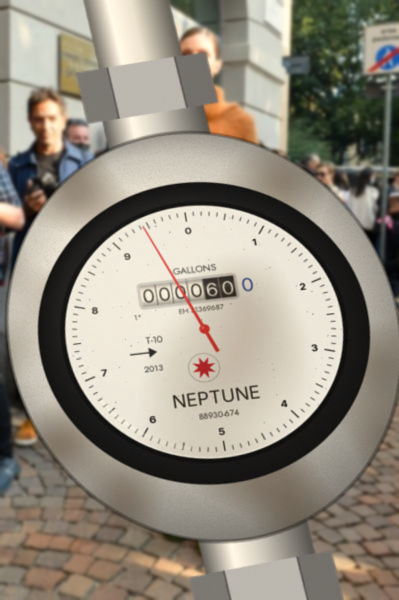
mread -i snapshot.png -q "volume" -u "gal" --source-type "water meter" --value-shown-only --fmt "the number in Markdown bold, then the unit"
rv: **599.4** gal
